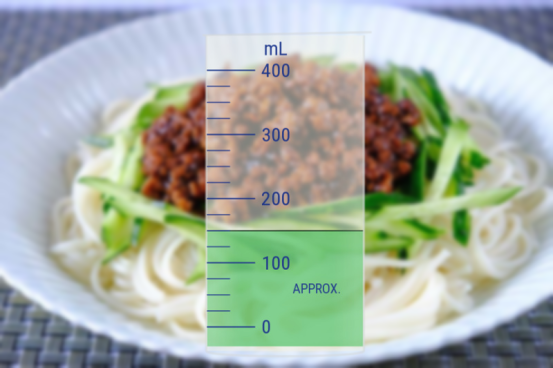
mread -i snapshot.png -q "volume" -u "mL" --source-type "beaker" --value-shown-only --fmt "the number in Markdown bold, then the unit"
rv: **150** mL
